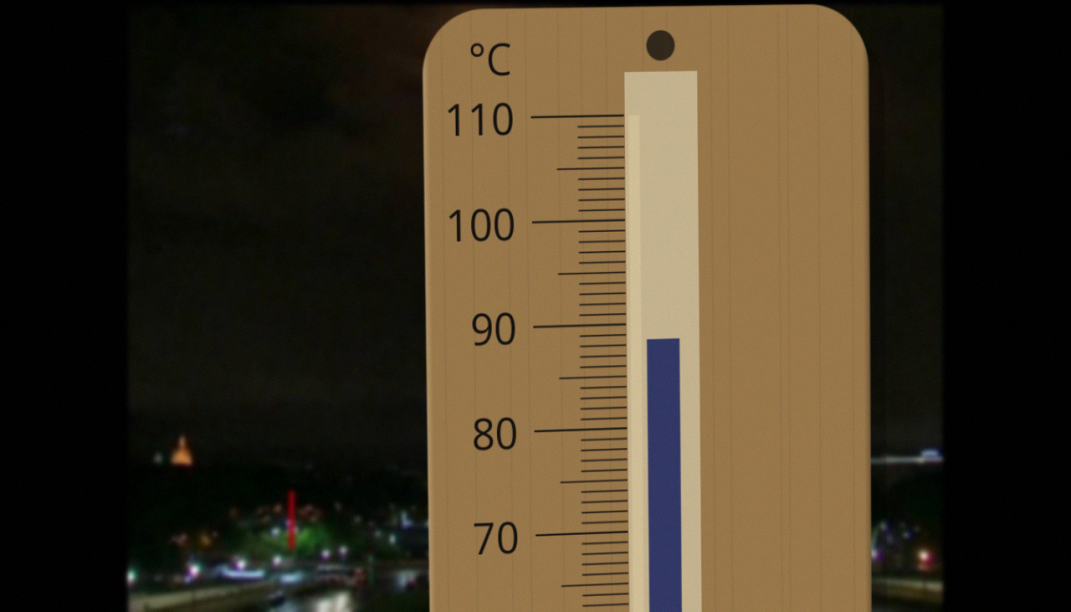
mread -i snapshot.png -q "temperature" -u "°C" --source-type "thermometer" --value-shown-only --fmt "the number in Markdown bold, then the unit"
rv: **88.5** °C
